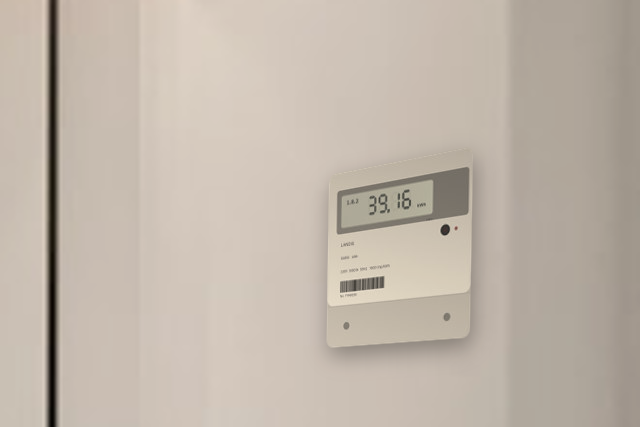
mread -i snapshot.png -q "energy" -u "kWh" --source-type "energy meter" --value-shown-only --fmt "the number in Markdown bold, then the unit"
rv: **39.16** kWh
